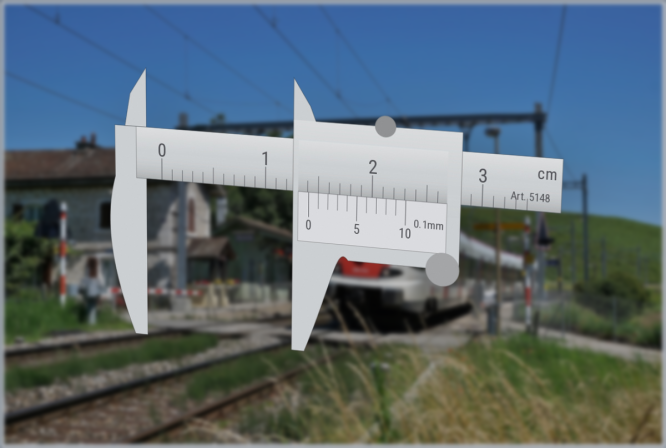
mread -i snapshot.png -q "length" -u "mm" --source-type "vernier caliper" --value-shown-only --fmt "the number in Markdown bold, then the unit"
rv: **14.1** mm
